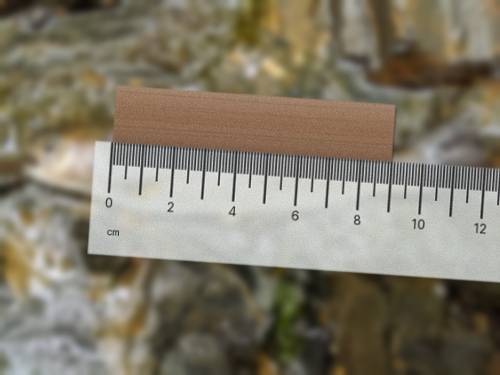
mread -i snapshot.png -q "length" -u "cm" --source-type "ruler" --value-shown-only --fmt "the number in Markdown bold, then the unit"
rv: **9** cm
